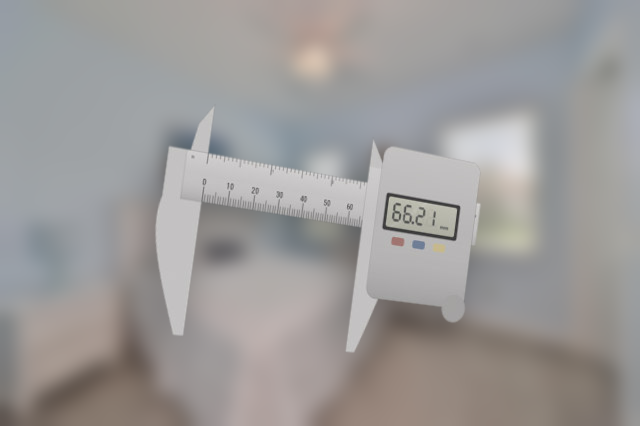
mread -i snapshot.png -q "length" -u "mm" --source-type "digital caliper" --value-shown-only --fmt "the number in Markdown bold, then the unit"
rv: **66.21** mm
